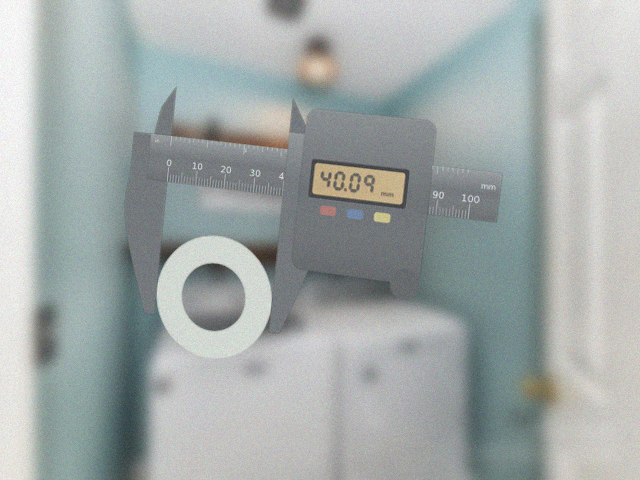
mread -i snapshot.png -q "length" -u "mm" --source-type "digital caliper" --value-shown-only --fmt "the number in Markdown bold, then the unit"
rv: **40.09** mm
